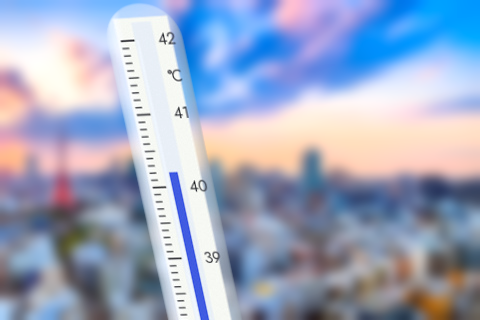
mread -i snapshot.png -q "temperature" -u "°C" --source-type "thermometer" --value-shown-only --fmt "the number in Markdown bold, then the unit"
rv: **40.2** °C
